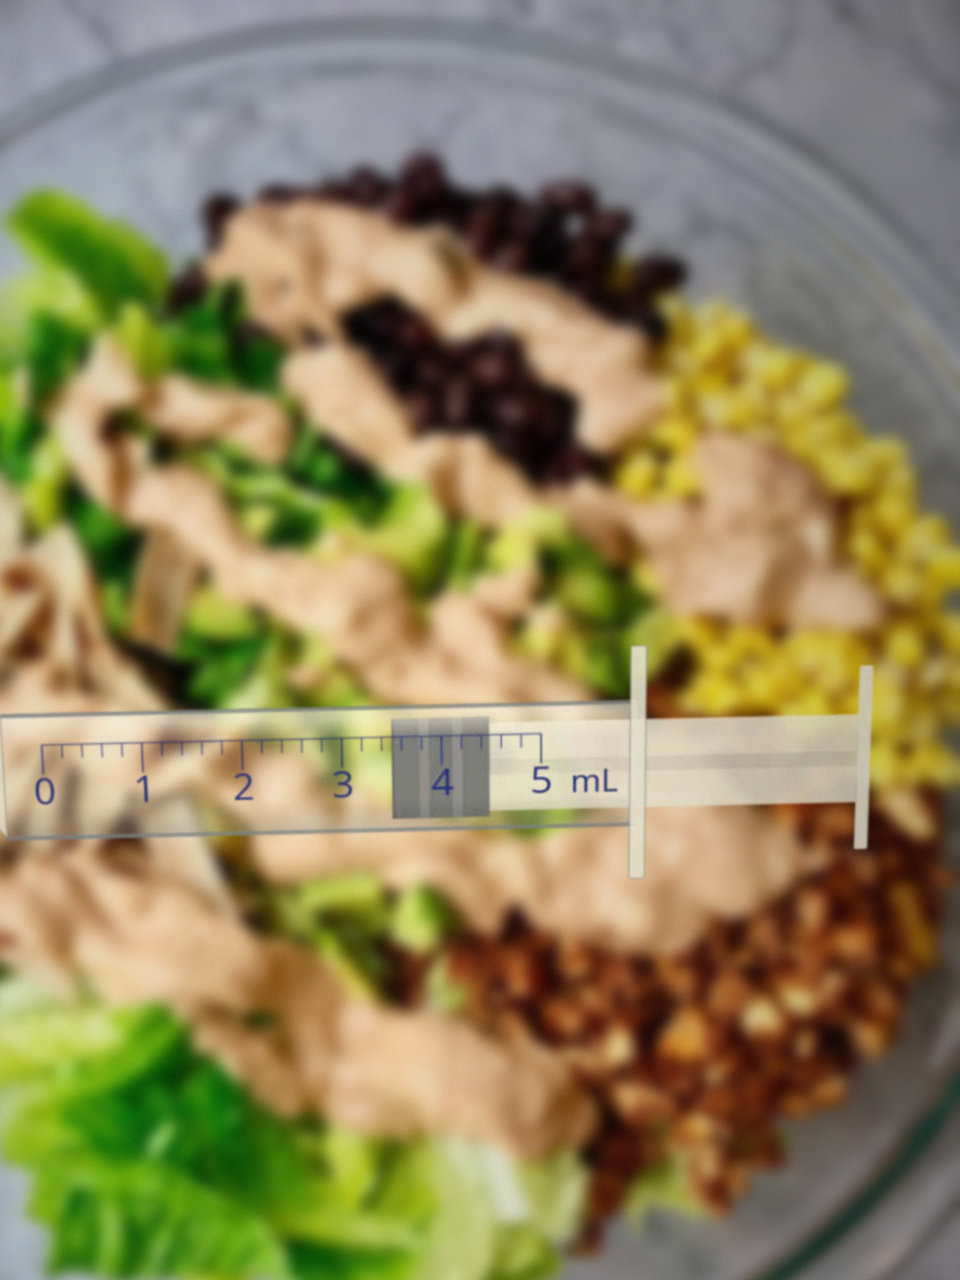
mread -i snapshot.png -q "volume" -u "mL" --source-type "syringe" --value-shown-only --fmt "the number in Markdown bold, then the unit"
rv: **3.5** mL
